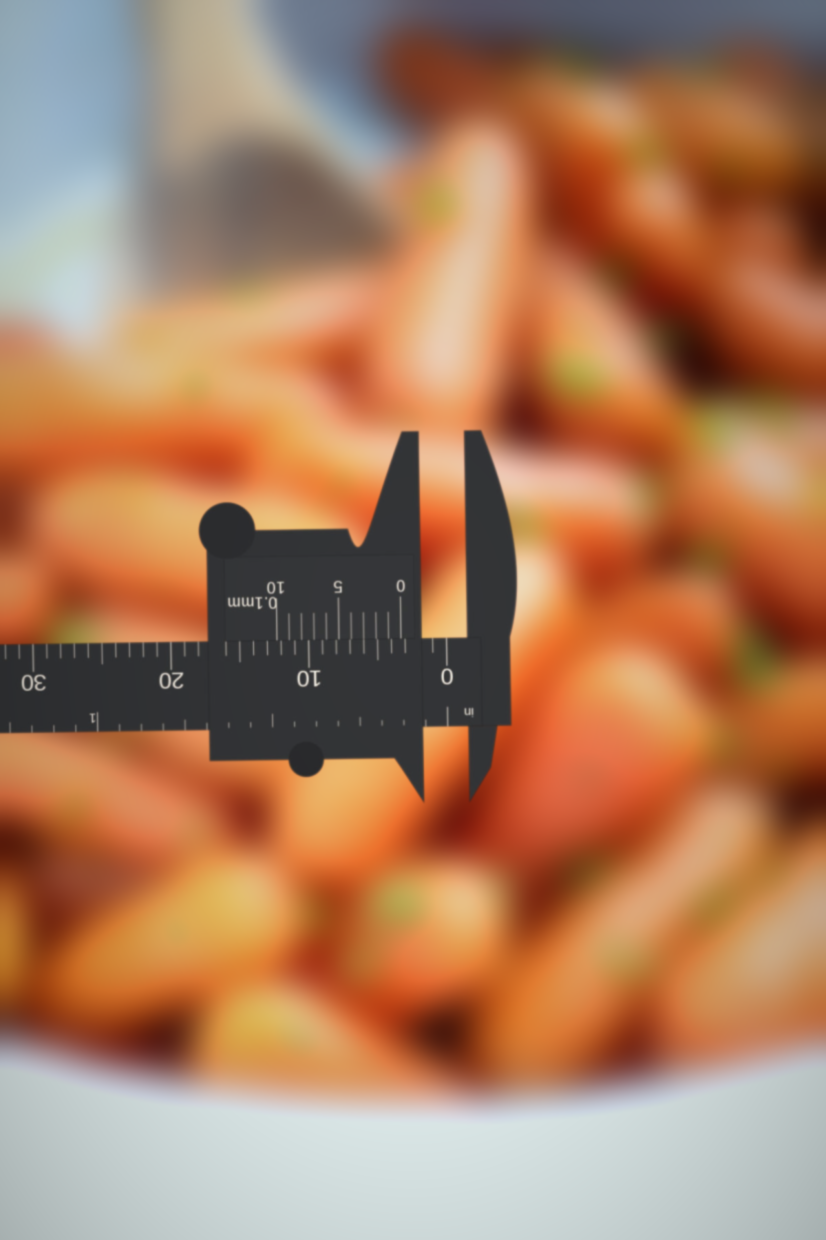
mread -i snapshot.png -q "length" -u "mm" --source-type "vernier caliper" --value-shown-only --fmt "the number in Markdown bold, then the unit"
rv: **3.3** mm
